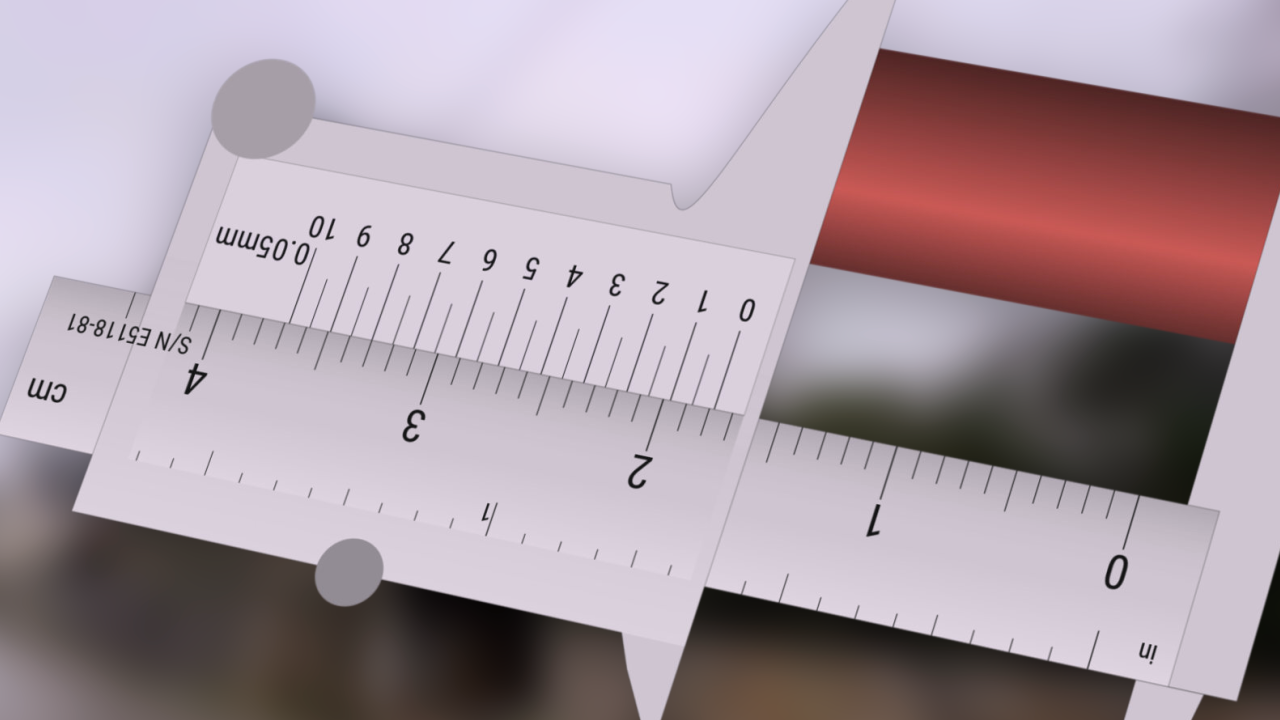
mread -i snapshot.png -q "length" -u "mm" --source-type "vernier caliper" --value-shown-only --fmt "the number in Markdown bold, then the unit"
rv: **17.8** mm
